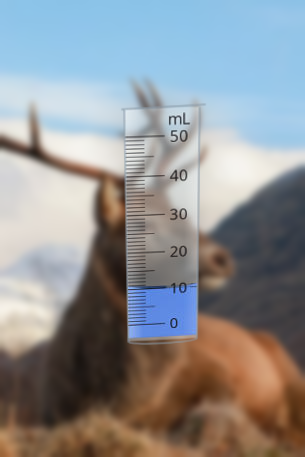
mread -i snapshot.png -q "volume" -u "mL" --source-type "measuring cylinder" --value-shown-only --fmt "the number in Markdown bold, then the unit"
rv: **10** mL
